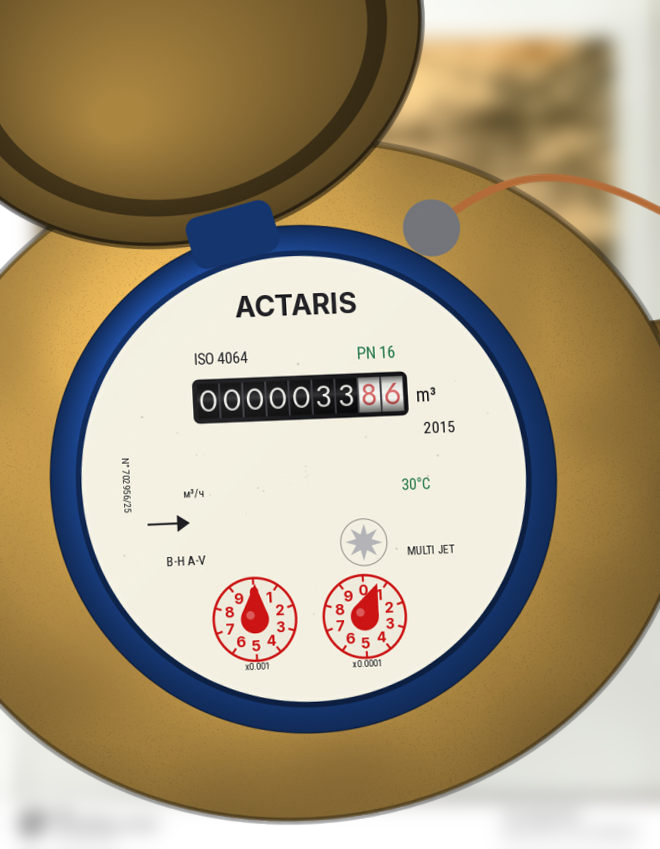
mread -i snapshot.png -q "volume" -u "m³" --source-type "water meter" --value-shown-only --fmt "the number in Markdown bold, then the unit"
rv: **33.8600** m³
